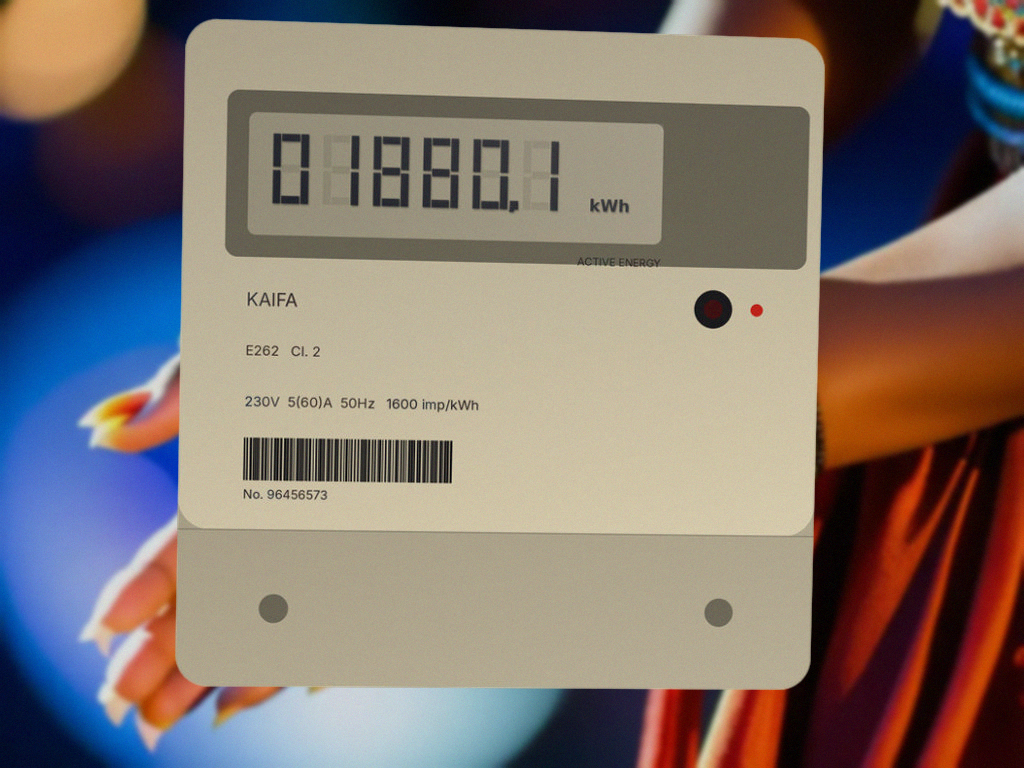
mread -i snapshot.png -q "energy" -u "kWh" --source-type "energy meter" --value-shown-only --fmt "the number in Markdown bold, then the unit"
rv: **1880.1** kWh
